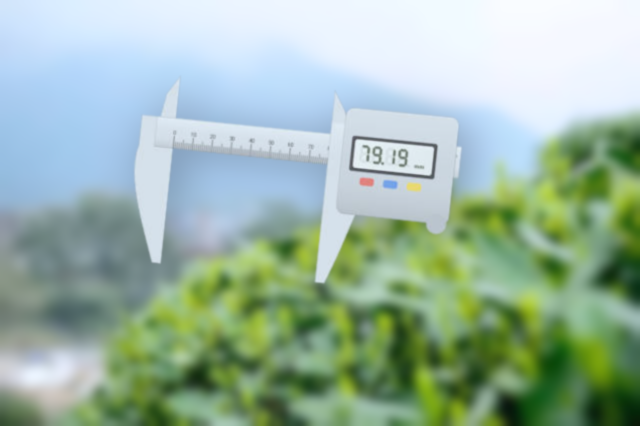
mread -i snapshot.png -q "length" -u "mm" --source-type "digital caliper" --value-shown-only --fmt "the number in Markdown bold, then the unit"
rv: **79.19** mm
